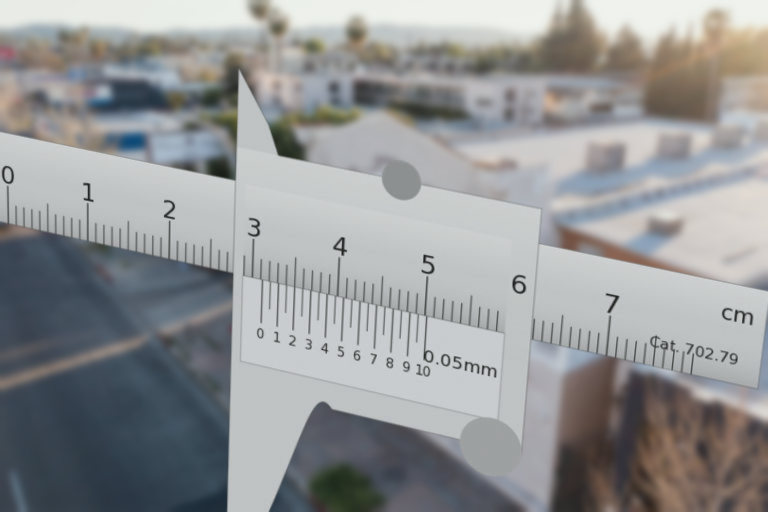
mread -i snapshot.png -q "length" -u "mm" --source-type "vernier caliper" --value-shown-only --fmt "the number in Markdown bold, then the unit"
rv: **31.2** mm
